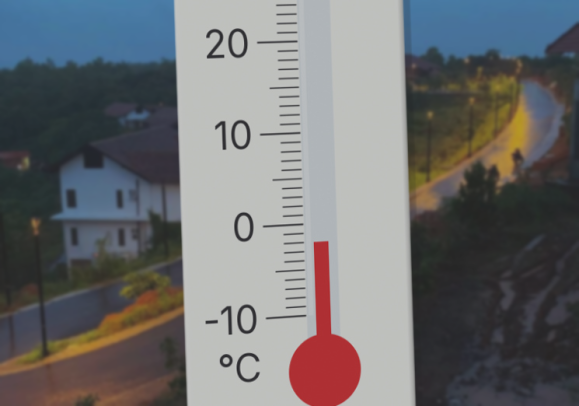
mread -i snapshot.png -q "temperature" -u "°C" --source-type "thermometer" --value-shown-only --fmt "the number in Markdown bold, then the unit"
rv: **-2** °C
